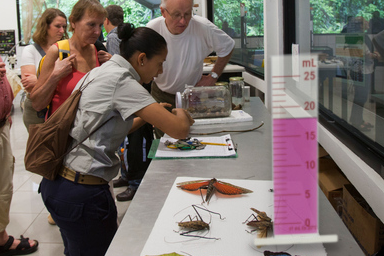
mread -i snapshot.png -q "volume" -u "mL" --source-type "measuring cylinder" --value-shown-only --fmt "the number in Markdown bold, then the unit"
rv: **18** mL
